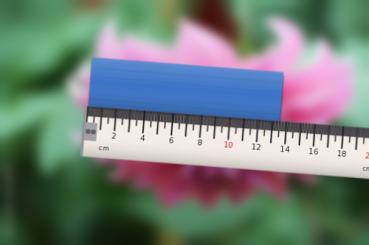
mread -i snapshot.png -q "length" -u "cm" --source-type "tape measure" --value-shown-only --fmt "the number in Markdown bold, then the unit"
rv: **13.5** cm
